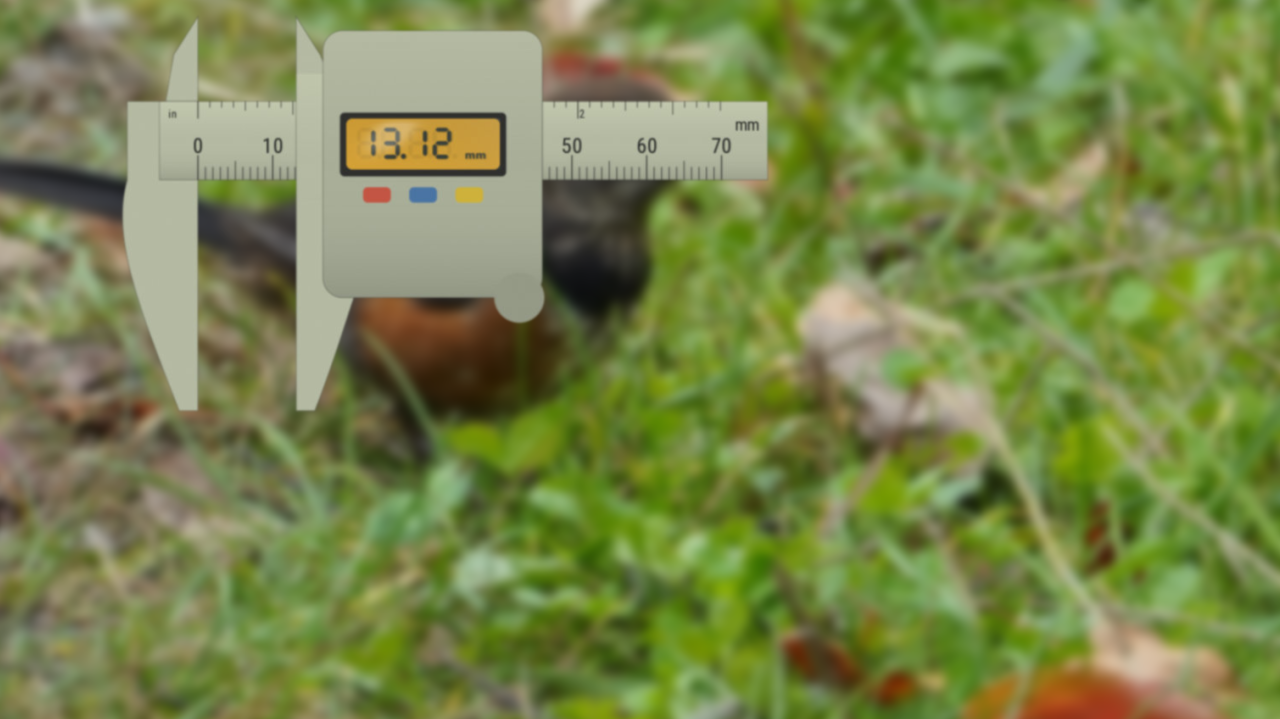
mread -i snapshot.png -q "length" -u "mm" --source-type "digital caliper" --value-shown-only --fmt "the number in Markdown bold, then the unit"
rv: **13.12** mm
